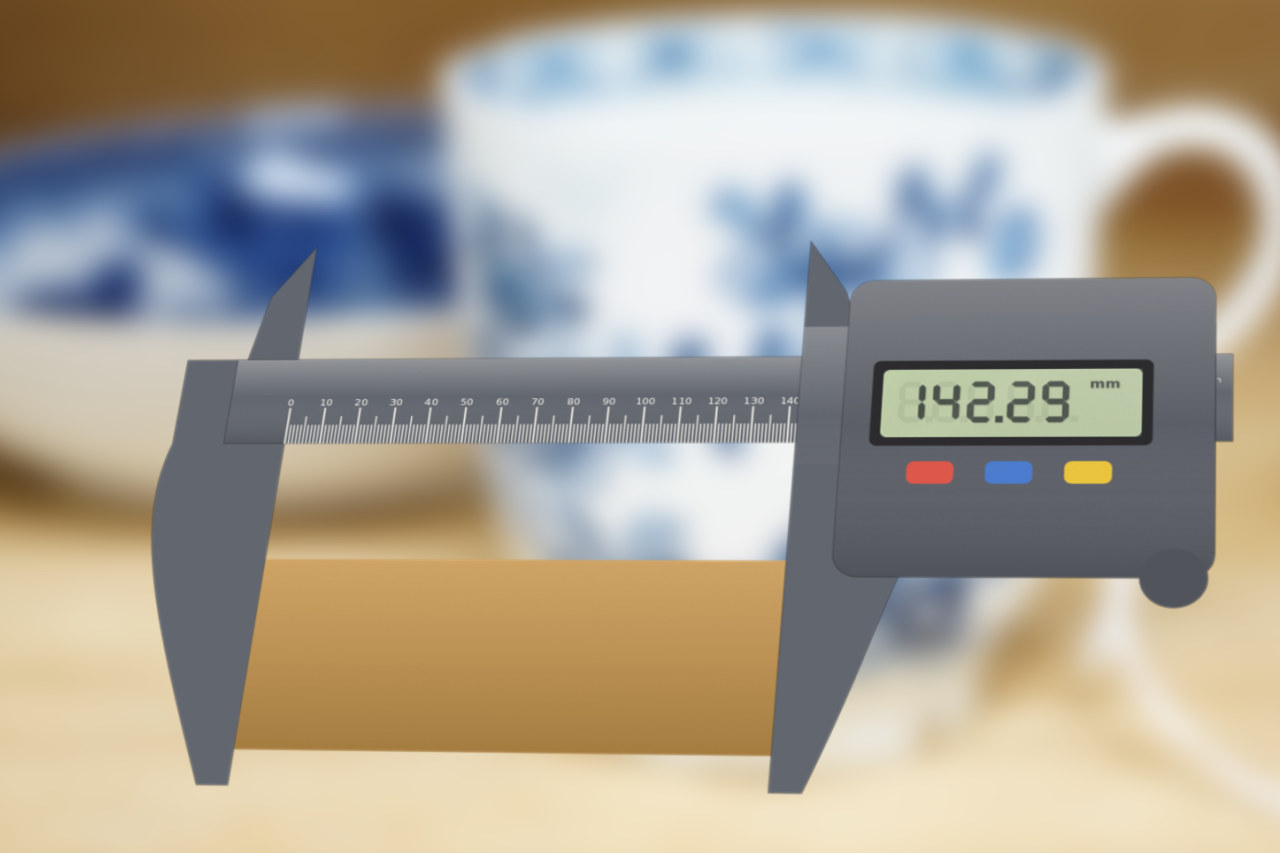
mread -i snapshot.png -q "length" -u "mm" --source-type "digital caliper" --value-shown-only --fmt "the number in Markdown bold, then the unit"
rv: **142.29** mm
